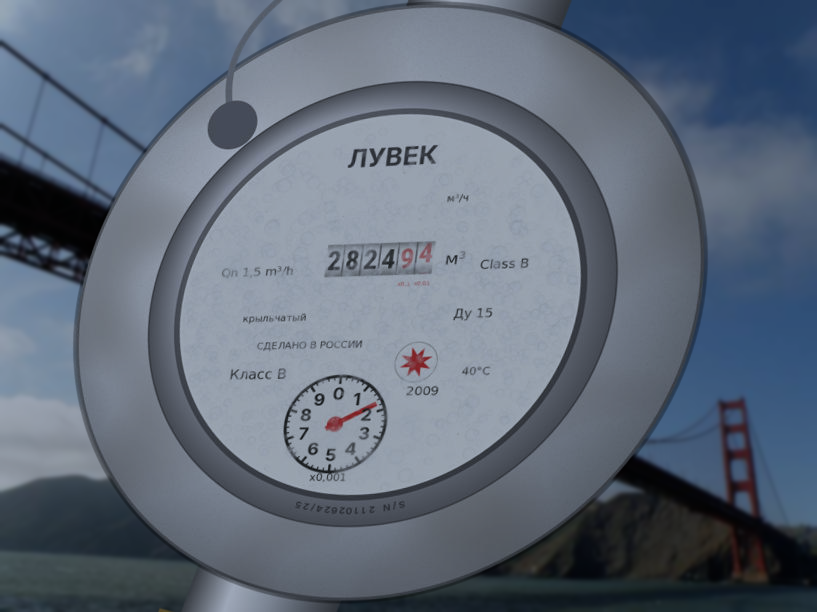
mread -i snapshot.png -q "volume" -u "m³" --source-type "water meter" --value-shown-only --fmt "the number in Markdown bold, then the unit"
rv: **2824.941** m³
